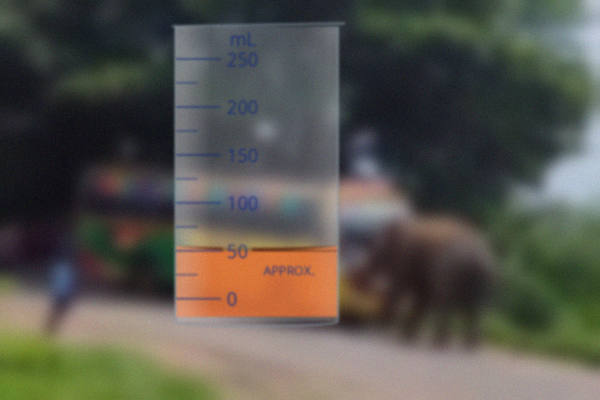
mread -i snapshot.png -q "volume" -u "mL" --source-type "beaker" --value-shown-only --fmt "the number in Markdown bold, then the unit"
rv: **50** mL
